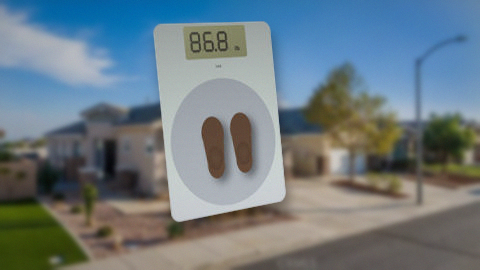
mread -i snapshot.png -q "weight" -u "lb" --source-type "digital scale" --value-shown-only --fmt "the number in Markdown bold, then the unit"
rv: **86.8** lb
